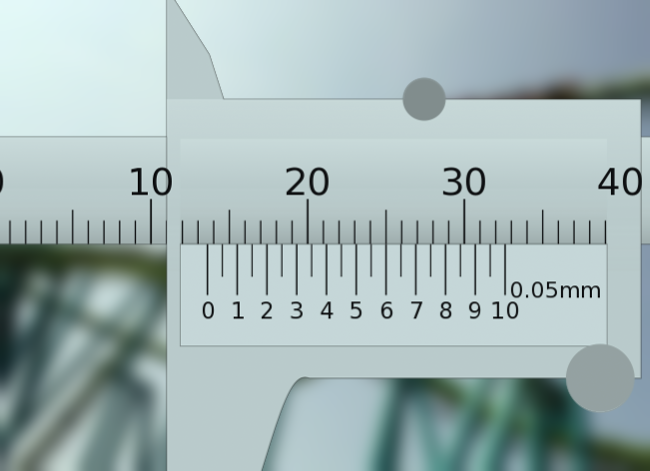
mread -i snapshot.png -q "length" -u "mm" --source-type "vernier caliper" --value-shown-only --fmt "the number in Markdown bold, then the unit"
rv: **13.6** mm
